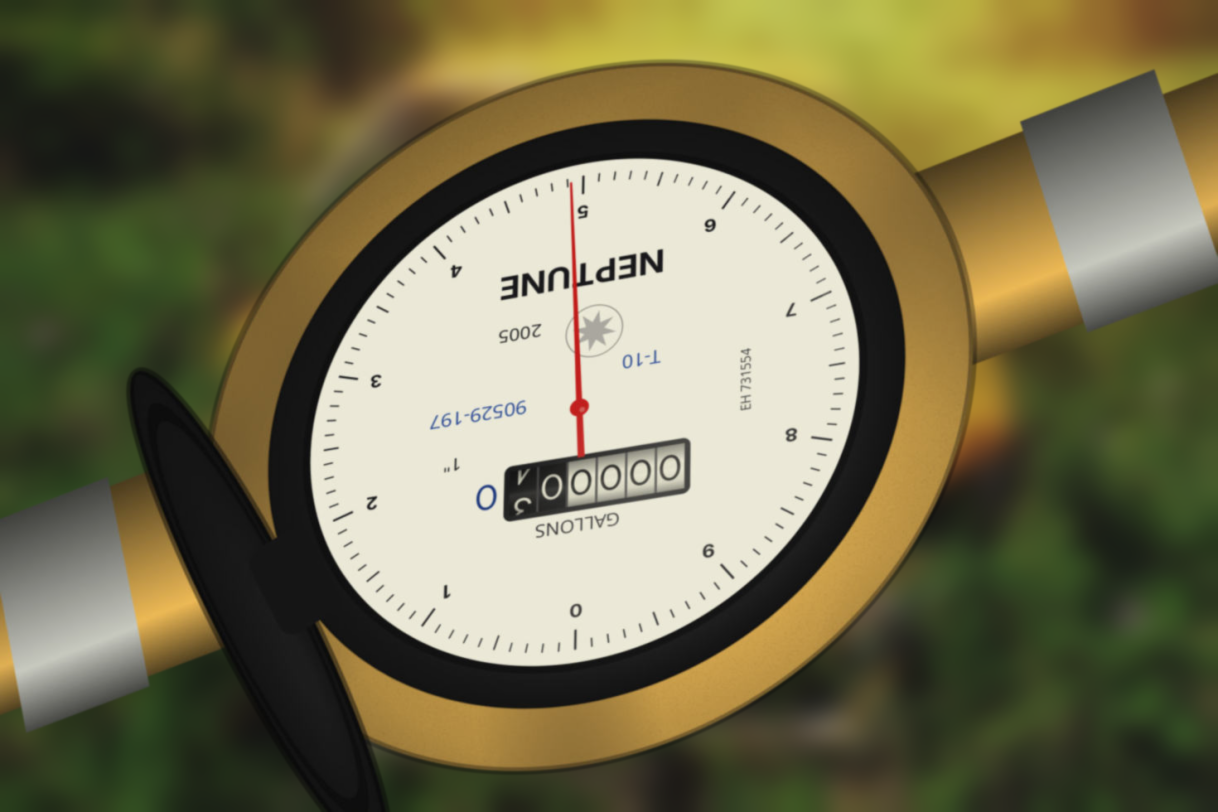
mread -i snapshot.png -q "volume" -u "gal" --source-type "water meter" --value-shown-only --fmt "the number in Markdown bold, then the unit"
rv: **34.9** gal
